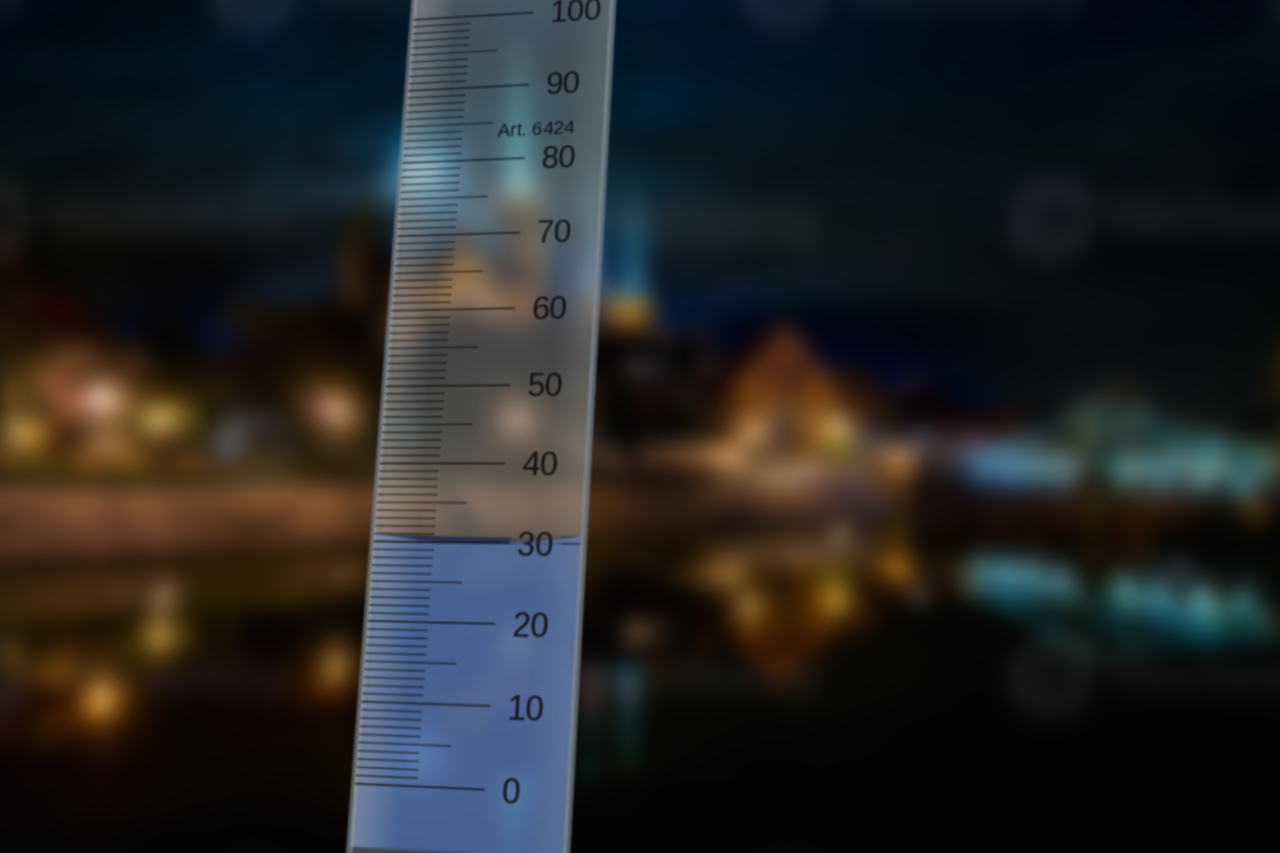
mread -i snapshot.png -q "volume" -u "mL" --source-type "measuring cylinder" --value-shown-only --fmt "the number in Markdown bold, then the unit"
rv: **30** mL
